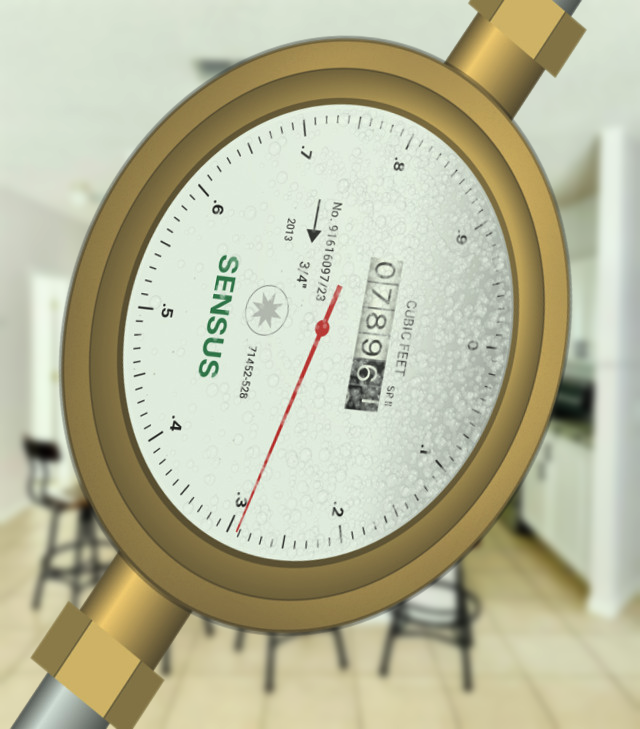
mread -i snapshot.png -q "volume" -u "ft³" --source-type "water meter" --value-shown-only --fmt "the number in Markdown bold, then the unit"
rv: **78961.29** ft³
